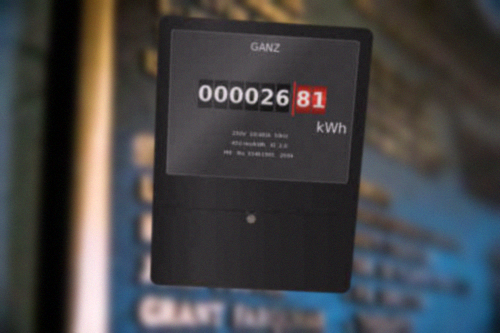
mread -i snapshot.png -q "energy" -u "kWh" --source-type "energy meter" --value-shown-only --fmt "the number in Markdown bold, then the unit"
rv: **26.81** kWh
